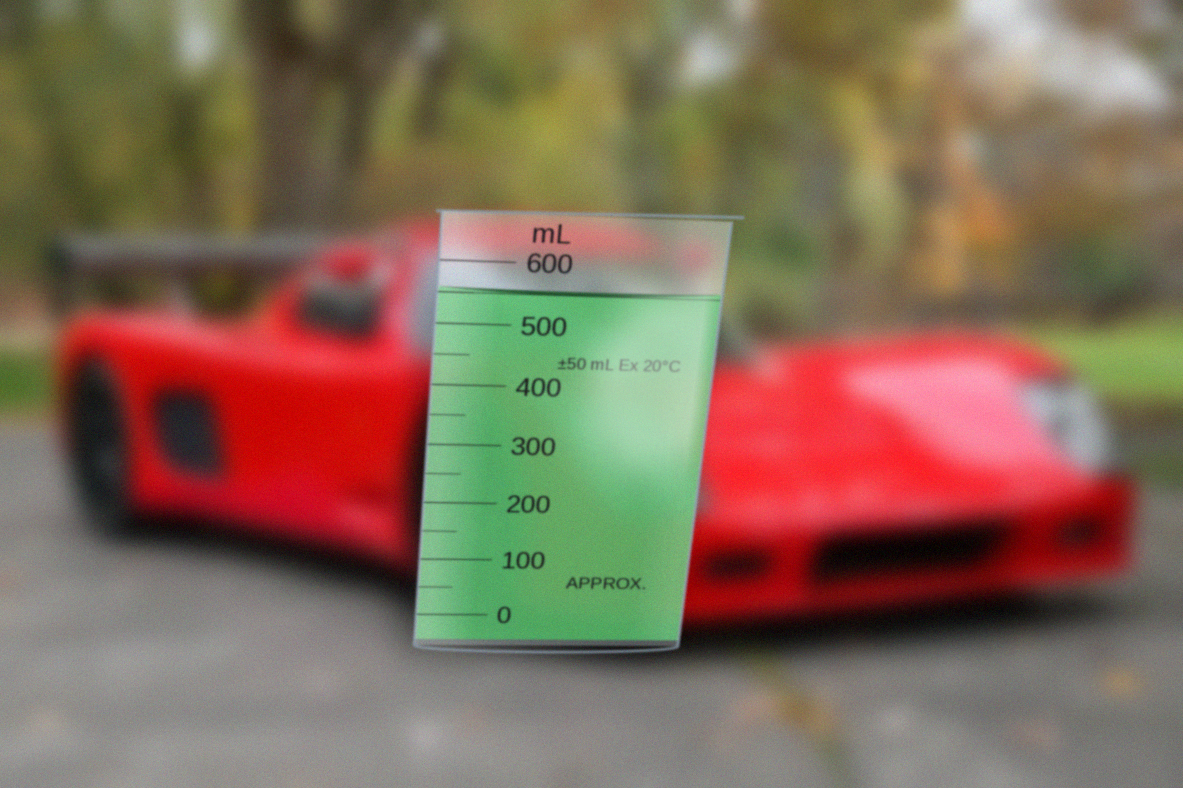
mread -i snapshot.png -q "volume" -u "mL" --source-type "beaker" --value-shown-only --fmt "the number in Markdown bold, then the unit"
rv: **550** mL
